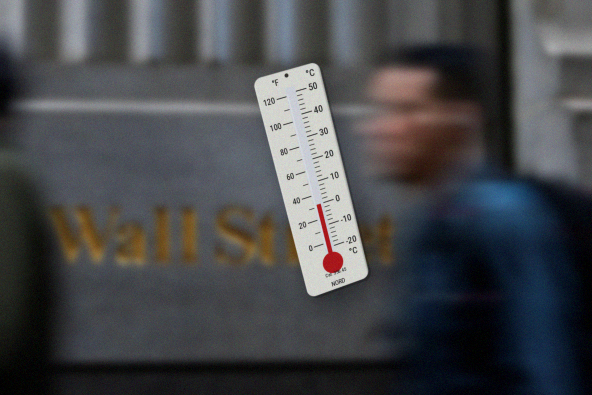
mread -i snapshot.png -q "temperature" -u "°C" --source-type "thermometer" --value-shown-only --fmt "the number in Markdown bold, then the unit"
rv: **0** °C
